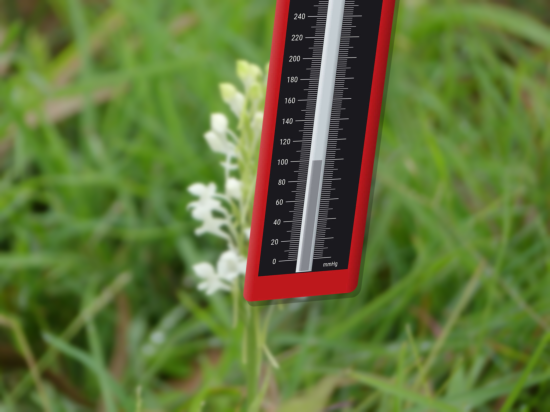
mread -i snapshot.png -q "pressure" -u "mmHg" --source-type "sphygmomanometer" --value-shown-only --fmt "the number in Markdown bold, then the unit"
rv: **100** mmHg
